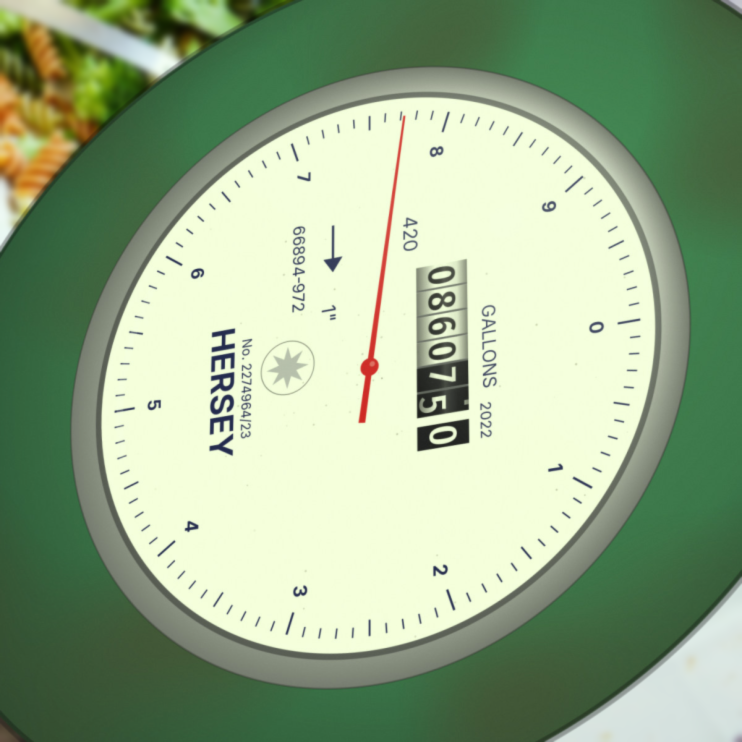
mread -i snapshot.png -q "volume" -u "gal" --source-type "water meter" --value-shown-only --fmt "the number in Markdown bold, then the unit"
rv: **860747.7** gal
